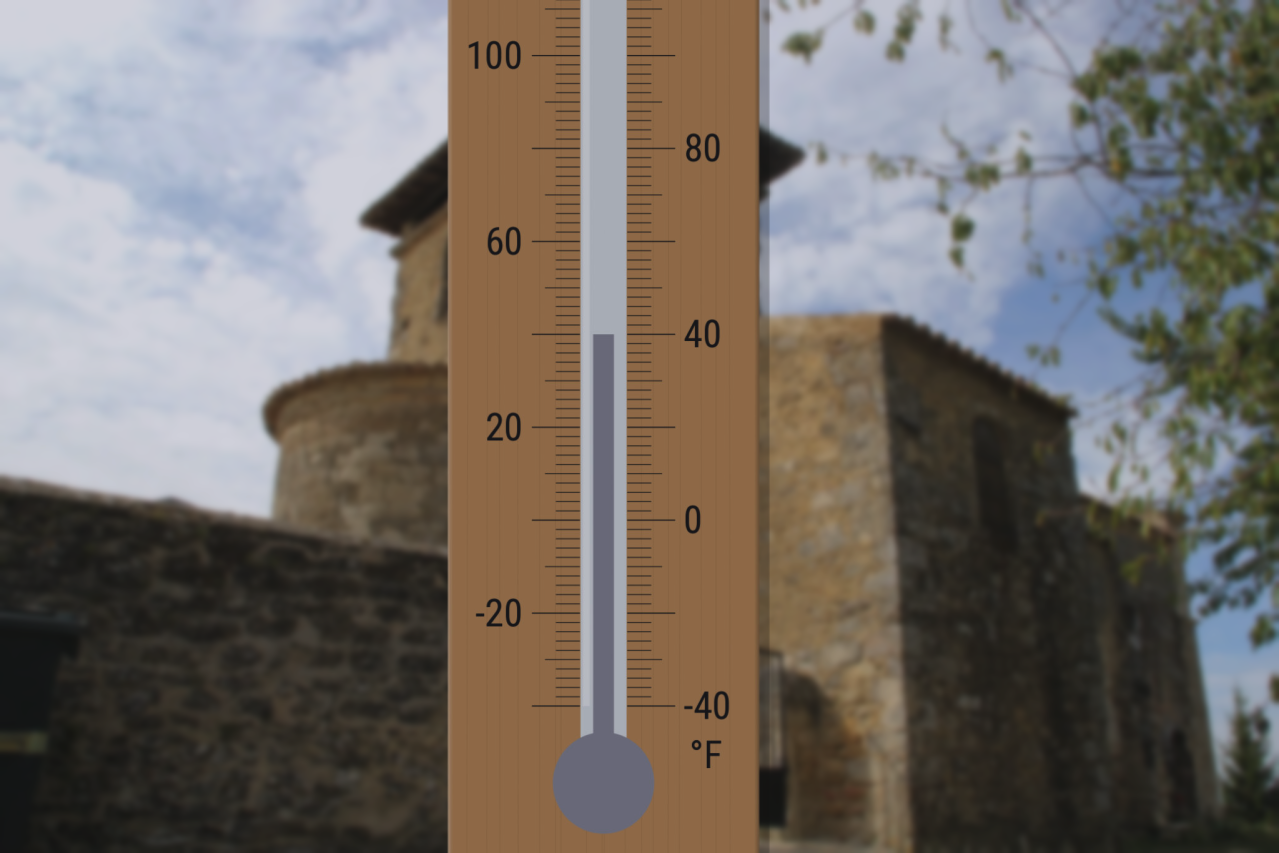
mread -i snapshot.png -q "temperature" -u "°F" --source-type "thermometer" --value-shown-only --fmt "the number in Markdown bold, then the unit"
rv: **40** °F
